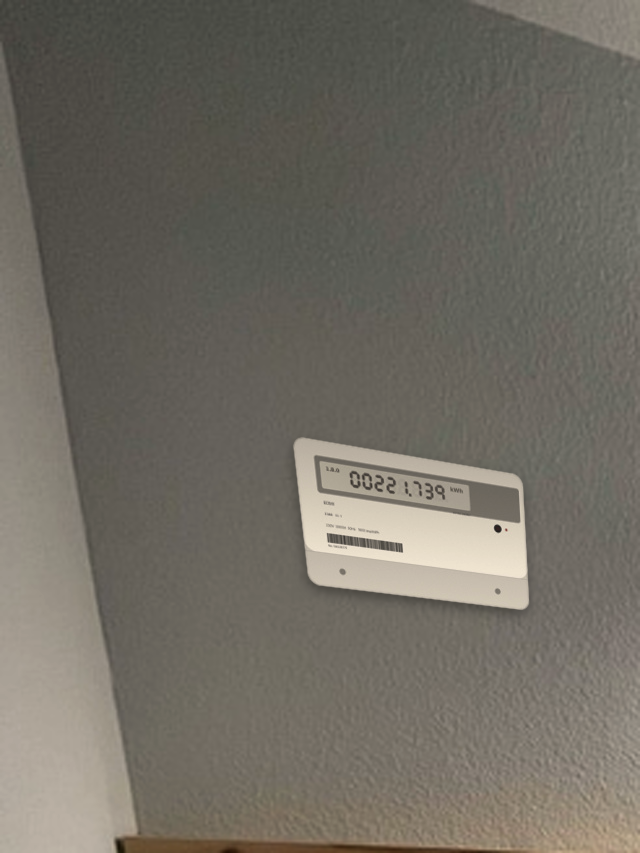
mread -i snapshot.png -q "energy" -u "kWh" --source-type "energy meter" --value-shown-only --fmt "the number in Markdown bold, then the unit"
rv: **221.739** kWh
